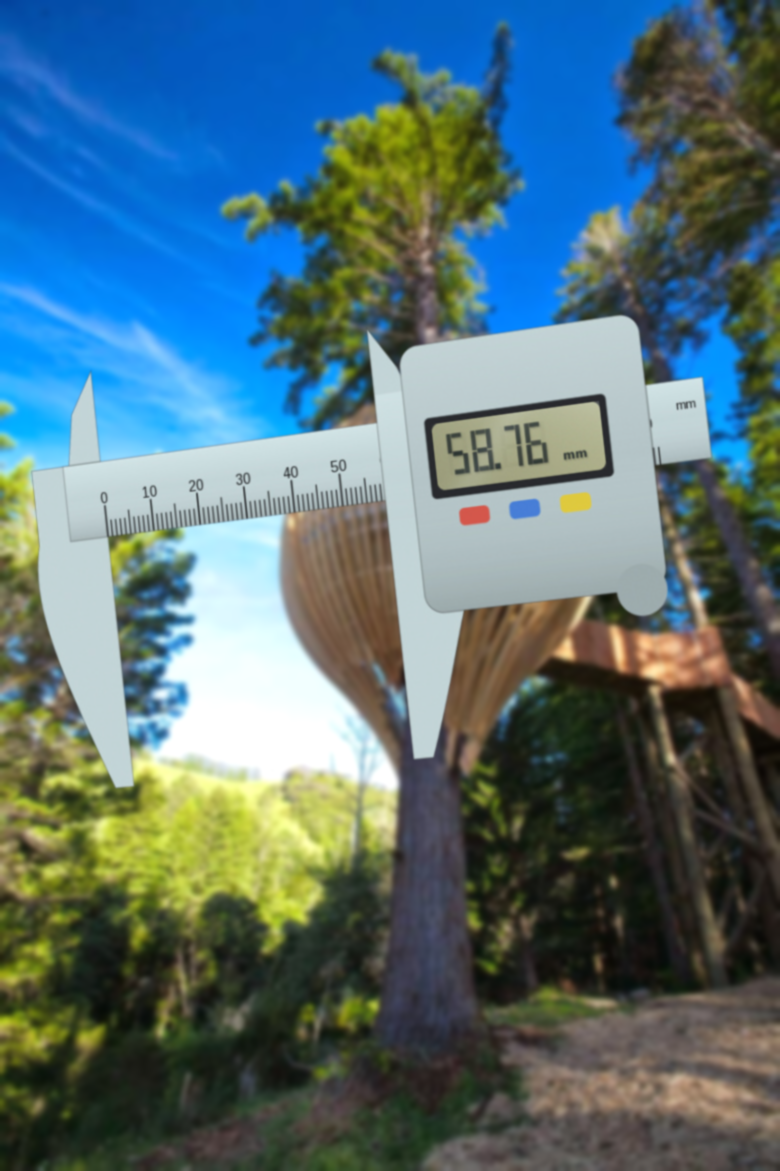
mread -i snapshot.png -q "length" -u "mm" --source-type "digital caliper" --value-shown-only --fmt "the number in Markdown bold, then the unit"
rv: **58.76** mm
